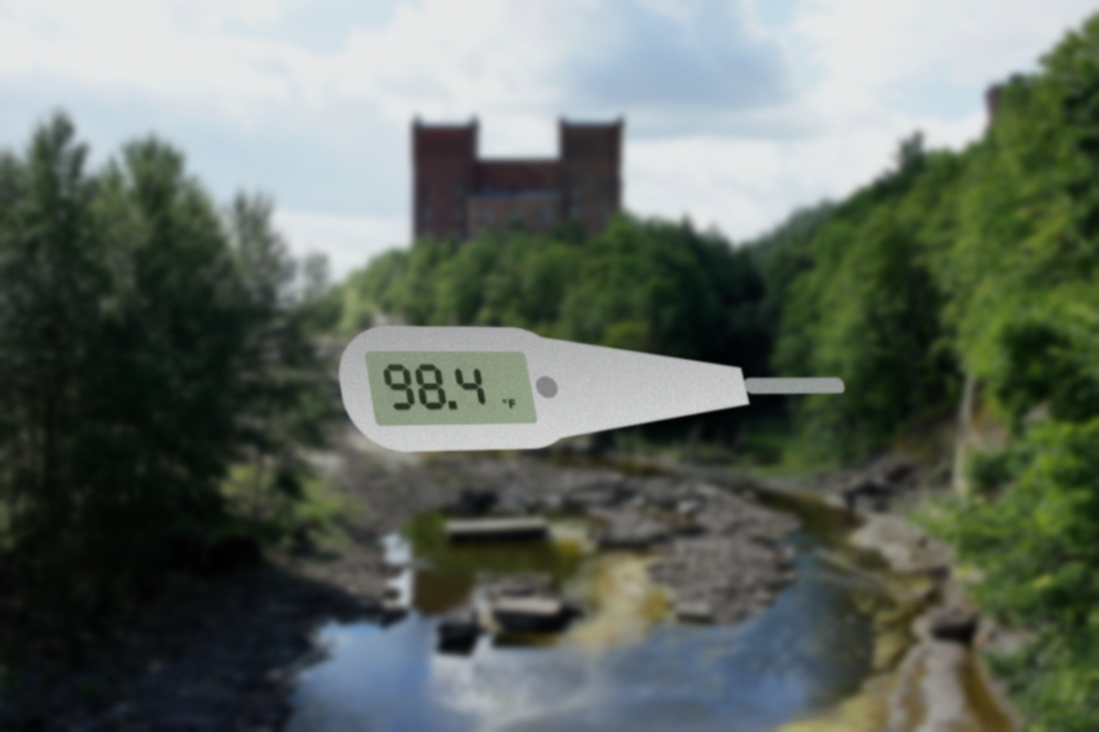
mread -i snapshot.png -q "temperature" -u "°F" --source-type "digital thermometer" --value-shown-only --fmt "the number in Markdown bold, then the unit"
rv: **98.4** °F
